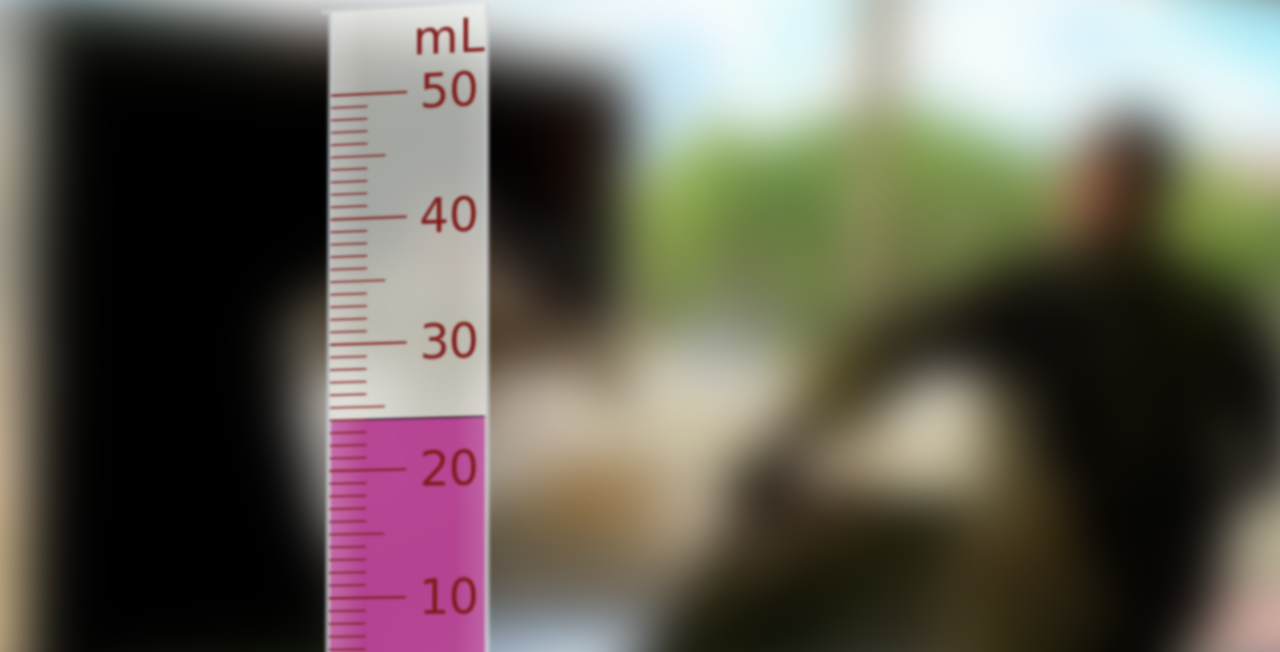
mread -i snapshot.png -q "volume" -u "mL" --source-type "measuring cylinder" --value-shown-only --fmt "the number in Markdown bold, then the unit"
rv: **24** mL
